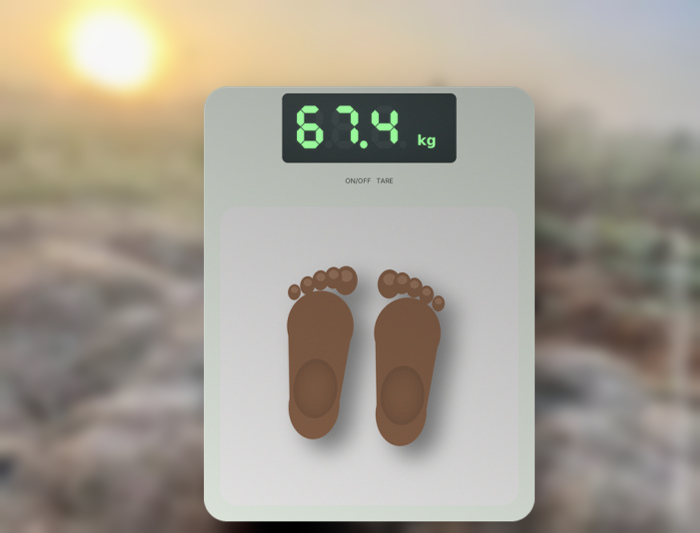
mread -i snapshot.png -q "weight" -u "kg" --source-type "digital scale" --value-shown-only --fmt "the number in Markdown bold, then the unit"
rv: **67.4** kg
